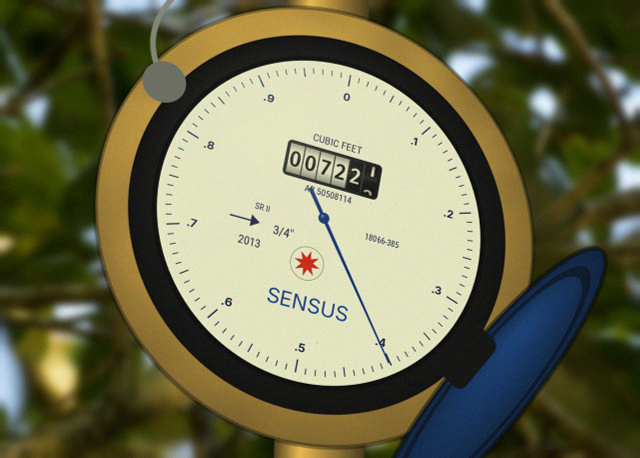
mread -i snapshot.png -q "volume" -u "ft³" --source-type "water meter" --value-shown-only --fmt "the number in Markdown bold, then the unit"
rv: **7221.40** ft³
